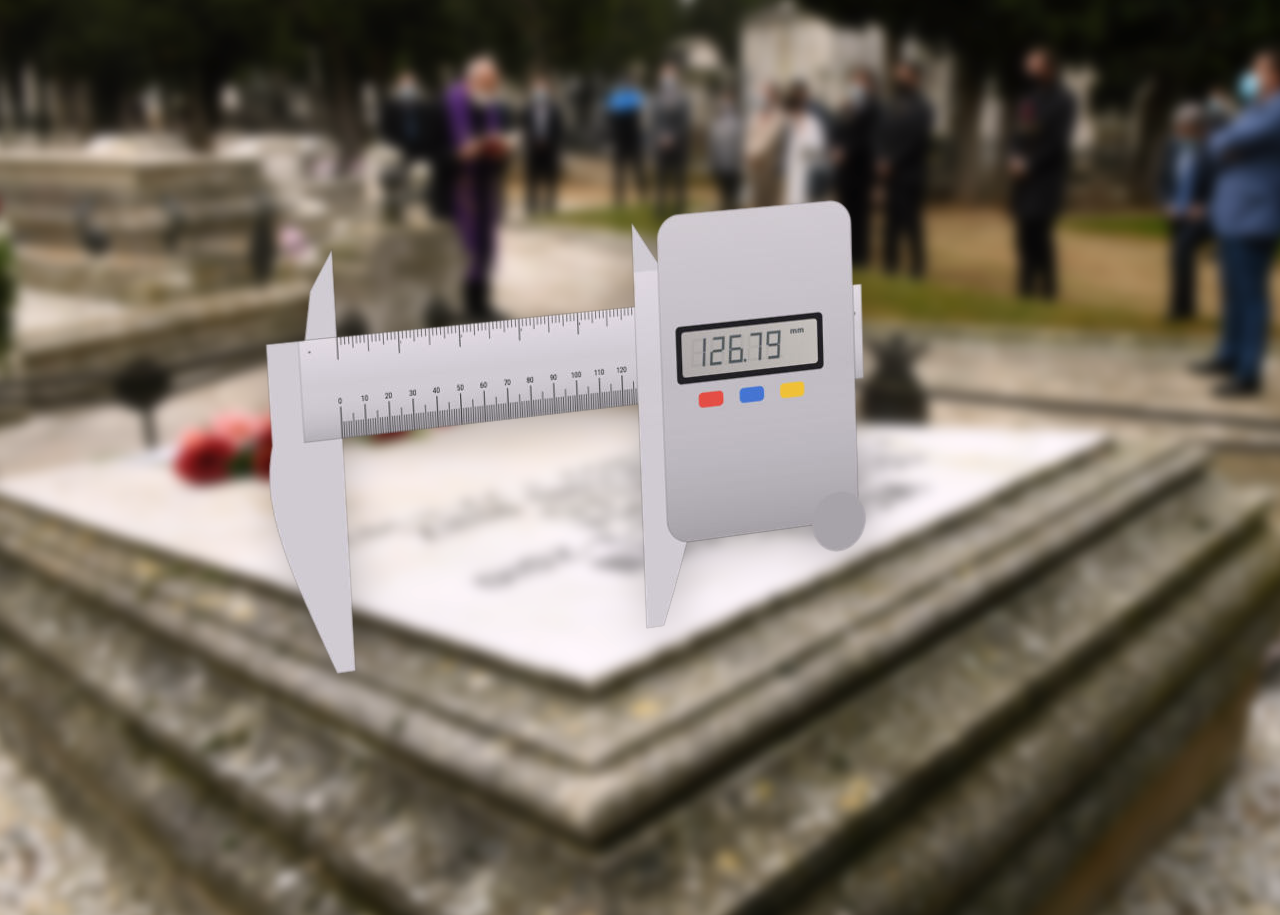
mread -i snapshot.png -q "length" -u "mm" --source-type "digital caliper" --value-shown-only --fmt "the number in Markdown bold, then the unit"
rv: **126.79** mm
